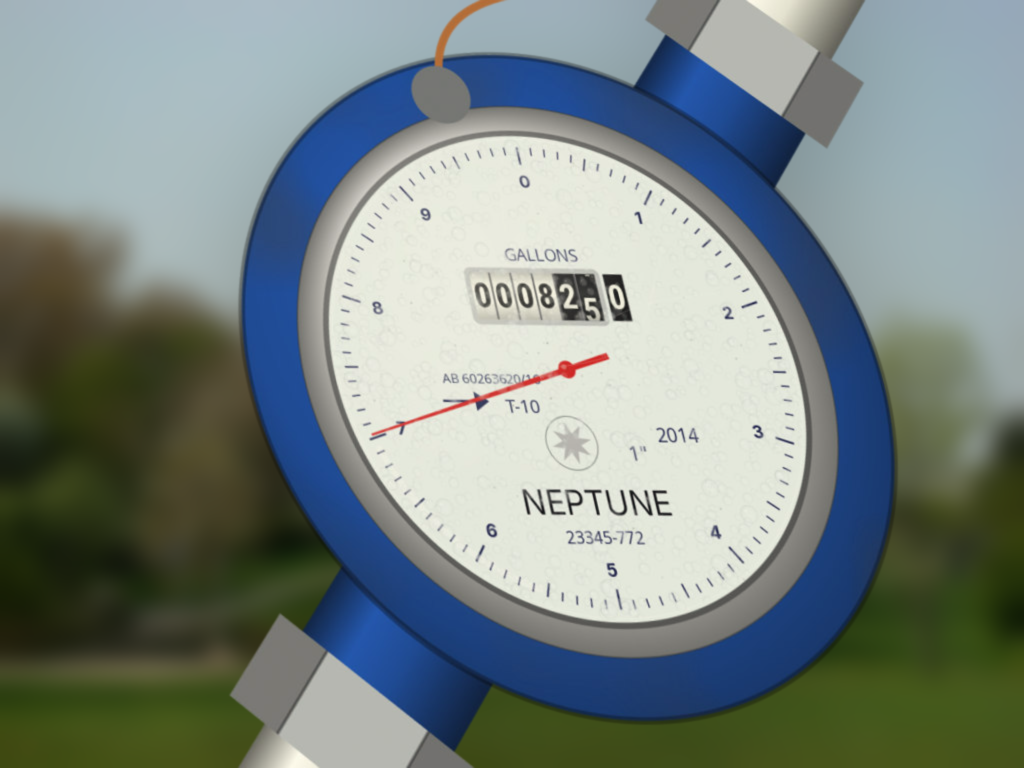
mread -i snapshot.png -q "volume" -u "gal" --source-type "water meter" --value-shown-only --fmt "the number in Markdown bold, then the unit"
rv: **8247.0** gal
